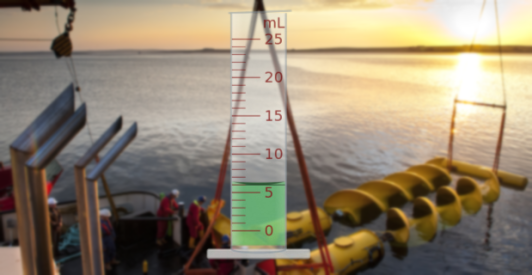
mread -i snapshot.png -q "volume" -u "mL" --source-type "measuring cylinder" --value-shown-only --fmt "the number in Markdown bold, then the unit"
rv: **6** mL
